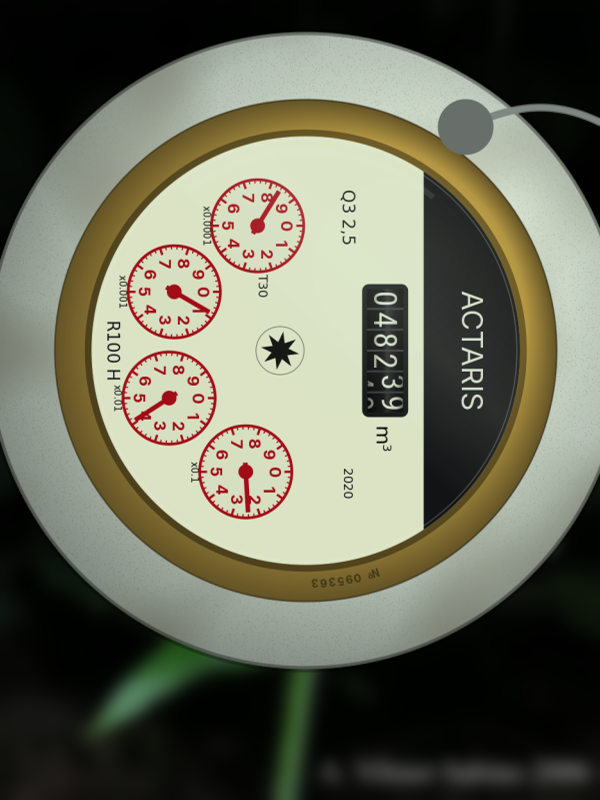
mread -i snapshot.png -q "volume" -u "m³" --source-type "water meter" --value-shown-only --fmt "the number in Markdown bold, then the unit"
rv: **48239.2408** m³
